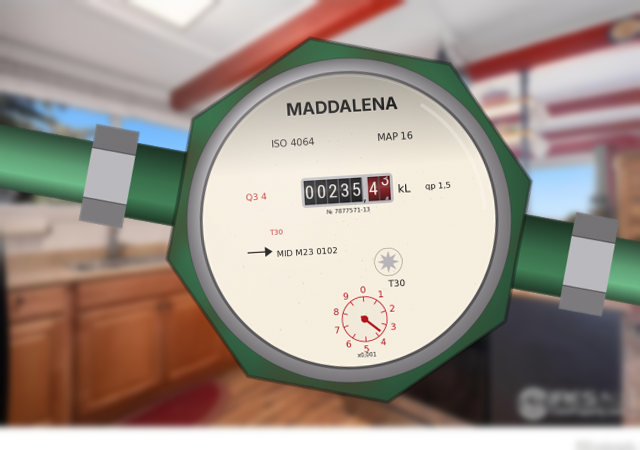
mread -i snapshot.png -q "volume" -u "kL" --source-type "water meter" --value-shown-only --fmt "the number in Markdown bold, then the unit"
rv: **235.433** kL
